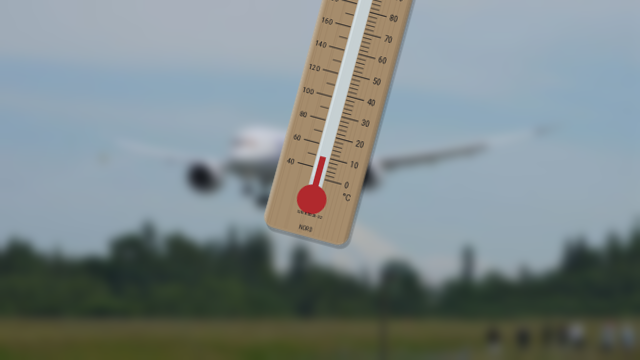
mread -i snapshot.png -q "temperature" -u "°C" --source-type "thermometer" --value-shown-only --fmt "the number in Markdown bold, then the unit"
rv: **10** °C
